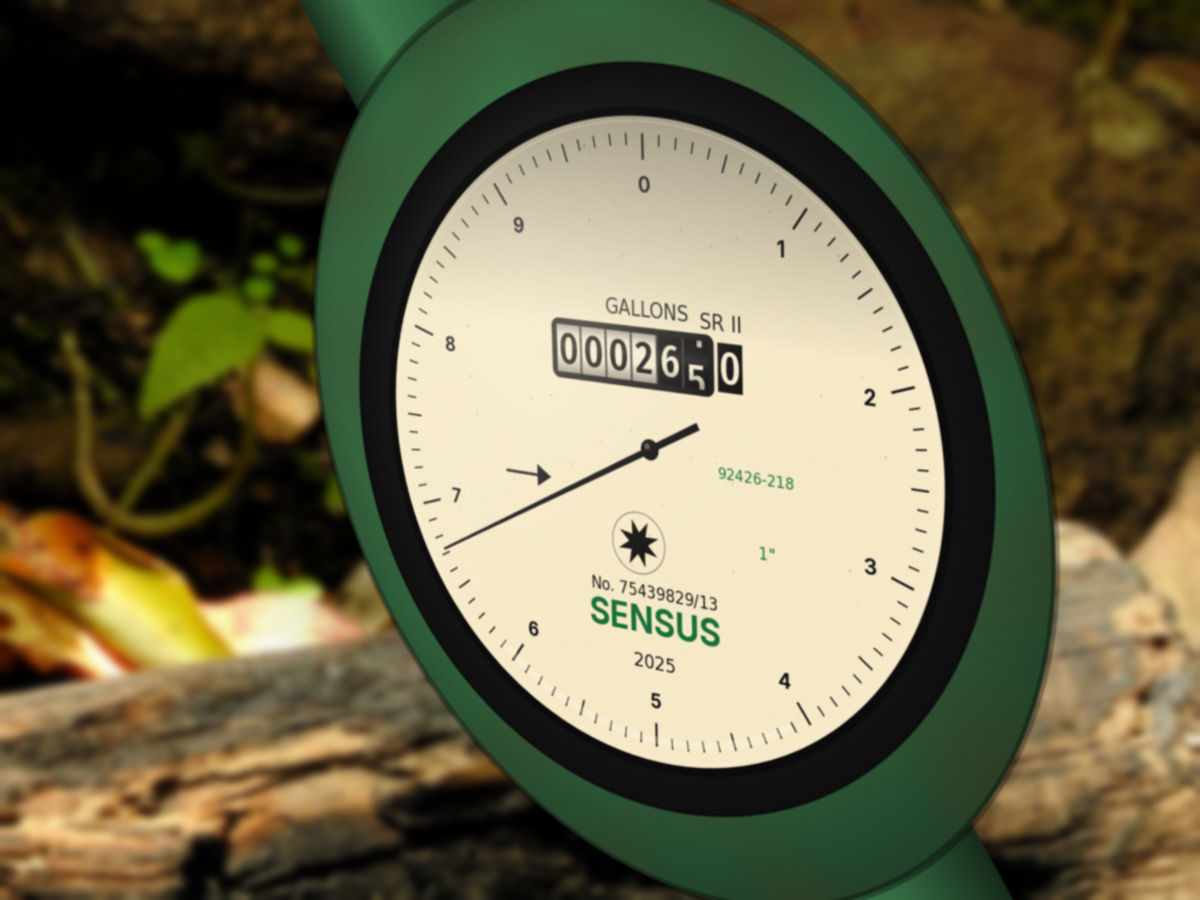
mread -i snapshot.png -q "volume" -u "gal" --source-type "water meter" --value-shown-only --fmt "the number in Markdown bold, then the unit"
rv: **2646.7** gal
